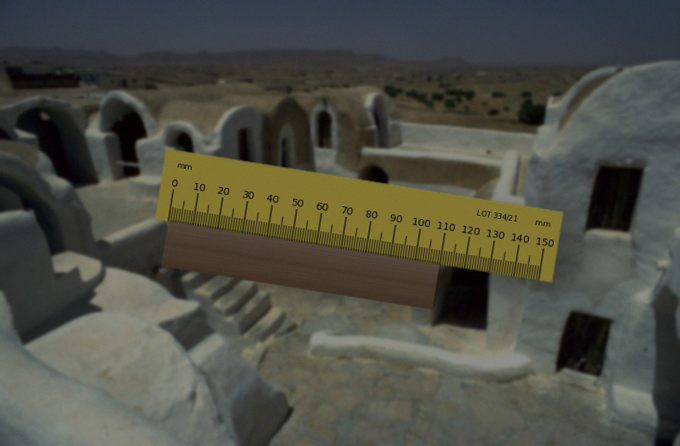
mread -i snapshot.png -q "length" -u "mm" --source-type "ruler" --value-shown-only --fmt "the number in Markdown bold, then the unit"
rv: **110** mm
